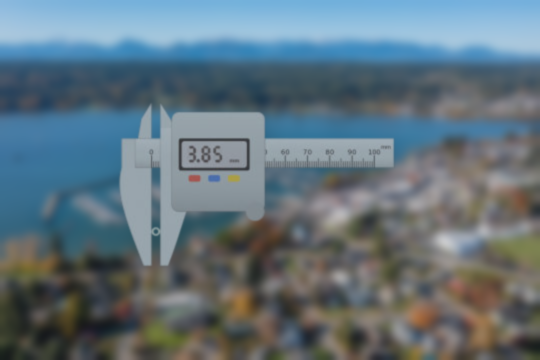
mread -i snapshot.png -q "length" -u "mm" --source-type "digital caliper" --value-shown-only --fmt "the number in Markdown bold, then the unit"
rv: **3.85** mm
